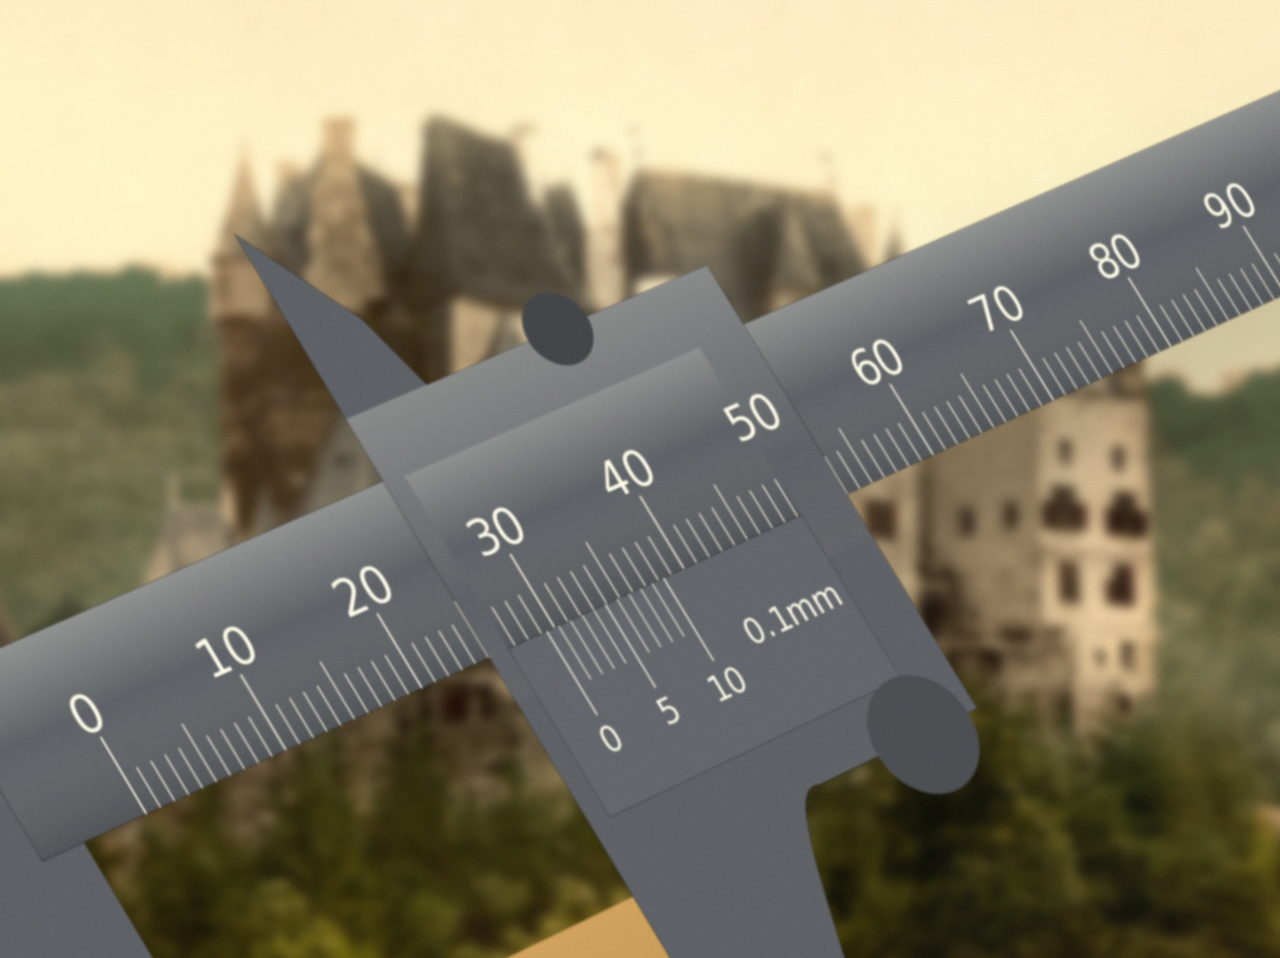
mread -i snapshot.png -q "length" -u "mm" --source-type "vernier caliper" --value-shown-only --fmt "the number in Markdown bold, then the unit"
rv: **29.4** mm
